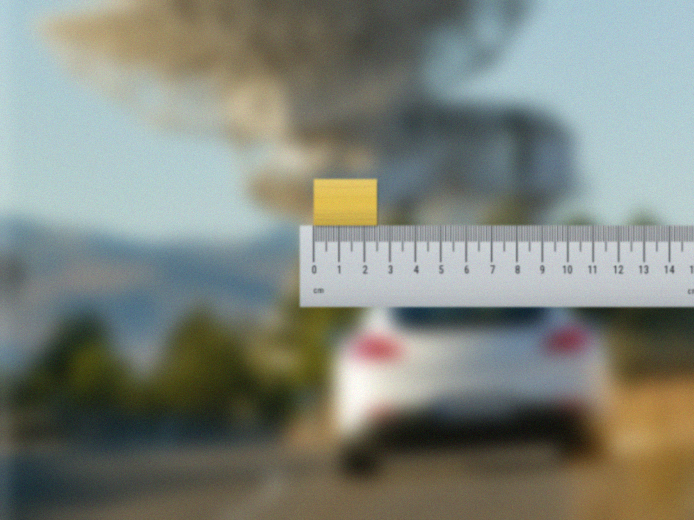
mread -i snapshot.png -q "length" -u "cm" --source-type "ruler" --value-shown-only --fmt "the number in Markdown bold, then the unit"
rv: **2.5** cm
